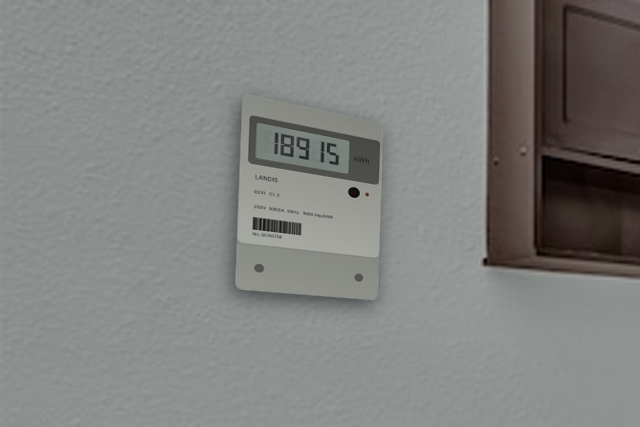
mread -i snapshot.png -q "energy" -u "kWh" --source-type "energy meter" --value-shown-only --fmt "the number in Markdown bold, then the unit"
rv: **18915** kWh
